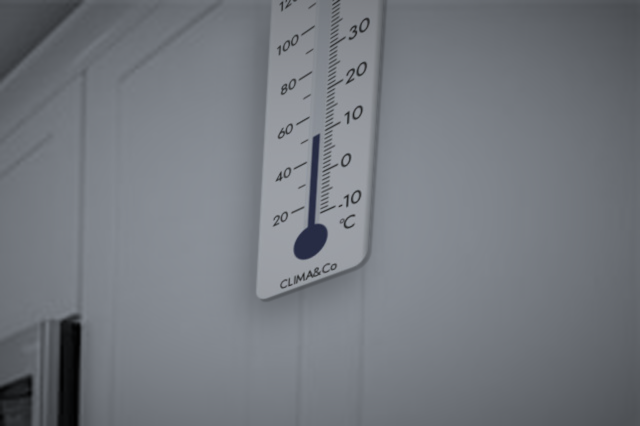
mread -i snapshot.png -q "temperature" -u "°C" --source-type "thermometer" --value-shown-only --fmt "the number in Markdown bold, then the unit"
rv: **10** °C
